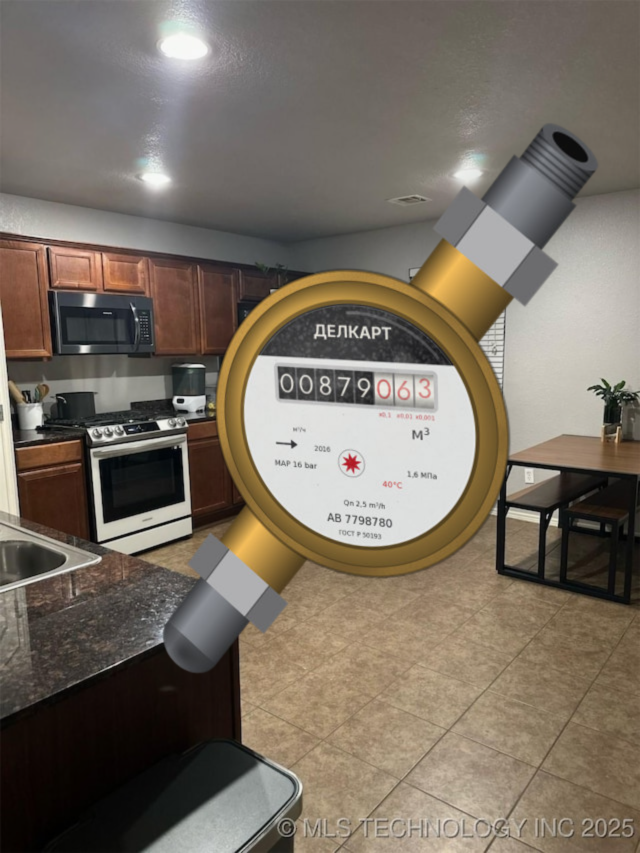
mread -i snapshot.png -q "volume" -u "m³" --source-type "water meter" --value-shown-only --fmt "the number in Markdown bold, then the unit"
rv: **879.063** m³
